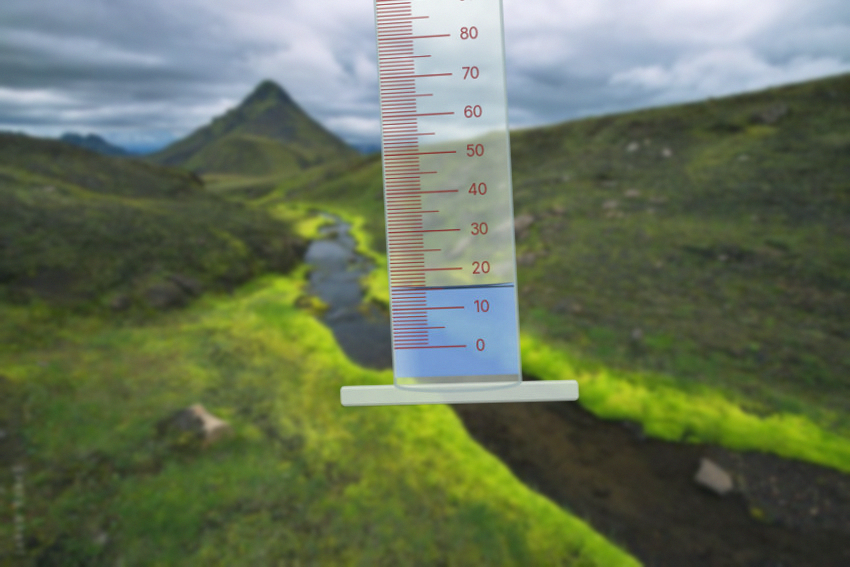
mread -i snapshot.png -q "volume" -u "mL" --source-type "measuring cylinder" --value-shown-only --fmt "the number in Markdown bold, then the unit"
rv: **15** mL
